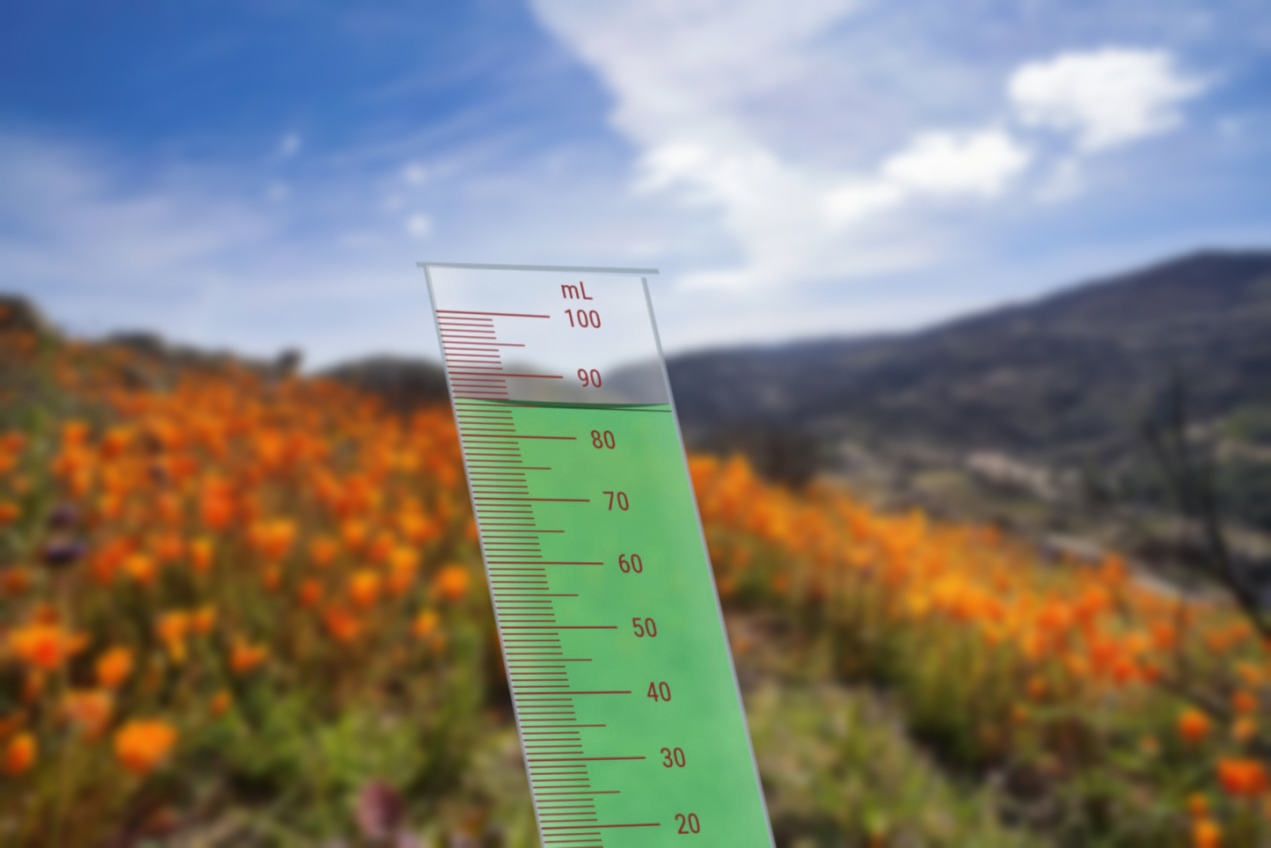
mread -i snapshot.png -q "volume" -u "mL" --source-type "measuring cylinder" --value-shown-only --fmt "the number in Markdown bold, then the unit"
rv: **85** mL
